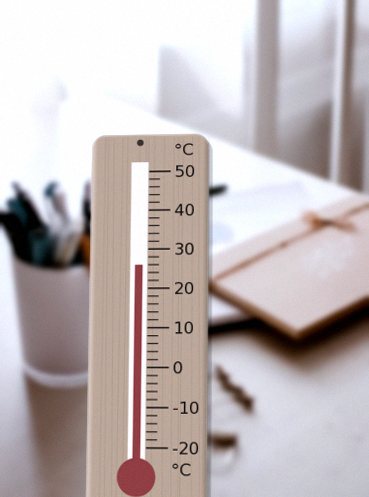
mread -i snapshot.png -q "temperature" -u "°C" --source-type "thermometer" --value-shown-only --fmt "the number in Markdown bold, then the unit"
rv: **26** °C
